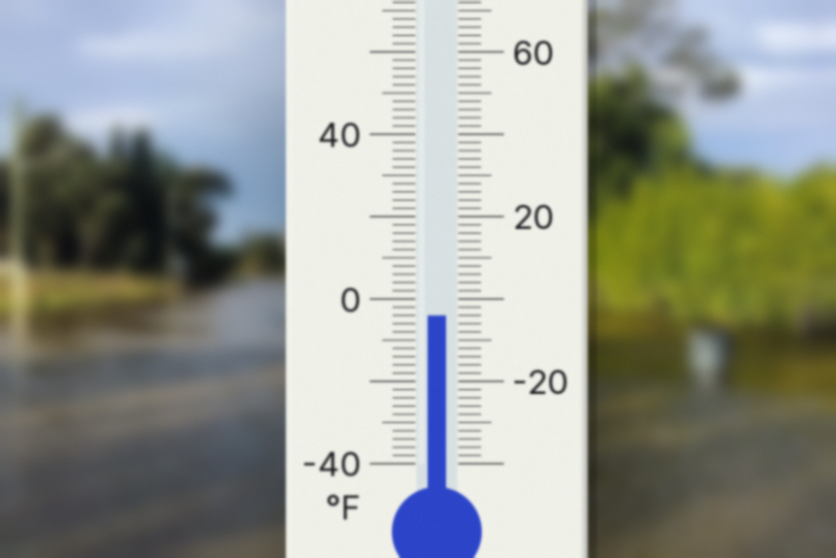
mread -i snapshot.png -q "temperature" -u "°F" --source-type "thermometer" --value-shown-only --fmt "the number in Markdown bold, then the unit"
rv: **-4** °F
